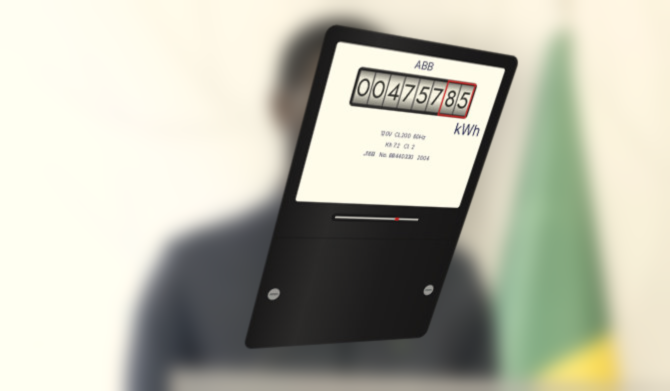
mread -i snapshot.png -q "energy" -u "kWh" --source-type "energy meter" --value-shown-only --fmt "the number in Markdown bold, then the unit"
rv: **4757.85** kWh
